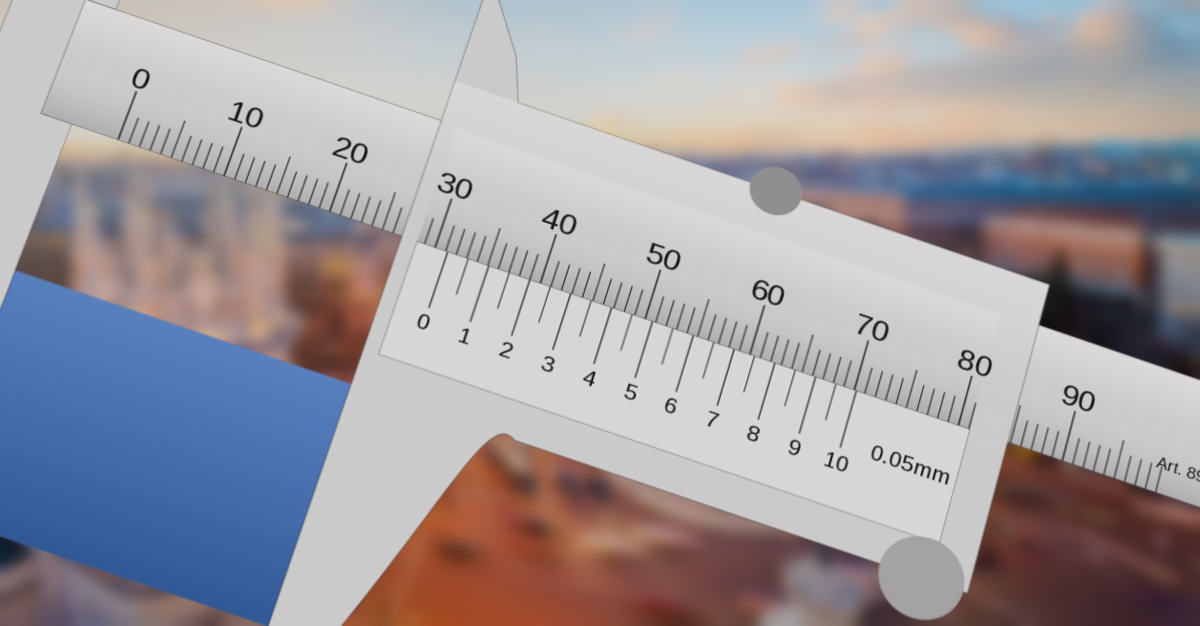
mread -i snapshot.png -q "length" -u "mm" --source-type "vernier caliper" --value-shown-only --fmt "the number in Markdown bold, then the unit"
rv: **31.2** mm
